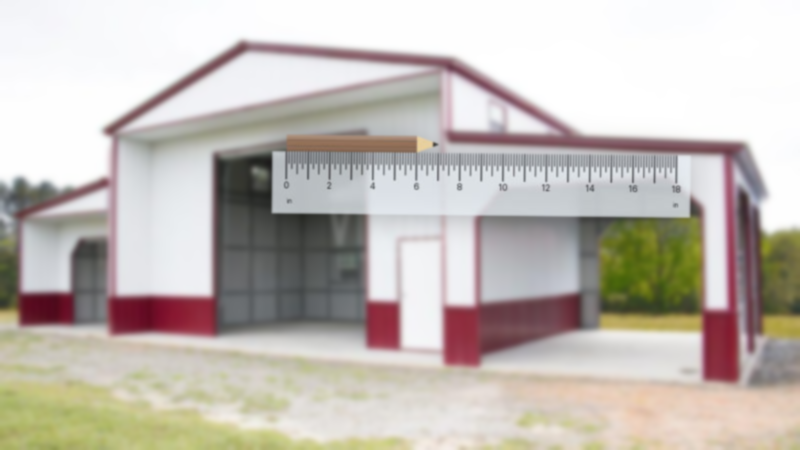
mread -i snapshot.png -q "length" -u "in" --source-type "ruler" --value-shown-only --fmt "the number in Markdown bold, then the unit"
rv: **7** in
